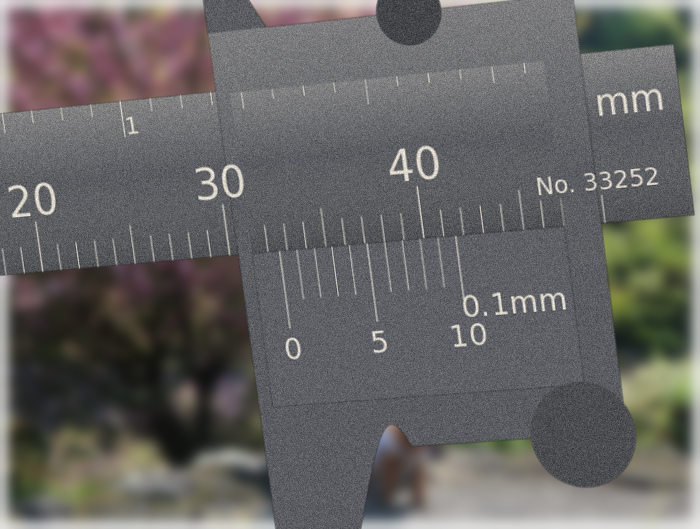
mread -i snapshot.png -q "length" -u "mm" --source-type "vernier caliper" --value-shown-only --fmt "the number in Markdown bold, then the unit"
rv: **32.6** mm
